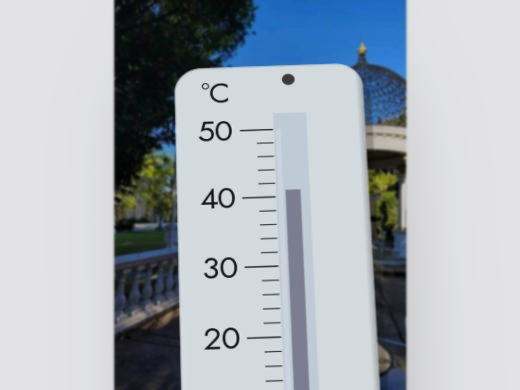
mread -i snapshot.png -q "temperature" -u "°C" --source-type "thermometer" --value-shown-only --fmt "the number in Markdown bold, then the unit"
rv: **41** °C
